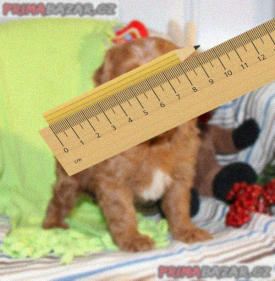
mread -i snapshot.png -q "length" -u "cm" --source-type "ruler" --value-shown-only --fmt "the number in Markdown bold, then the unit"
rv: **9.5** cm
